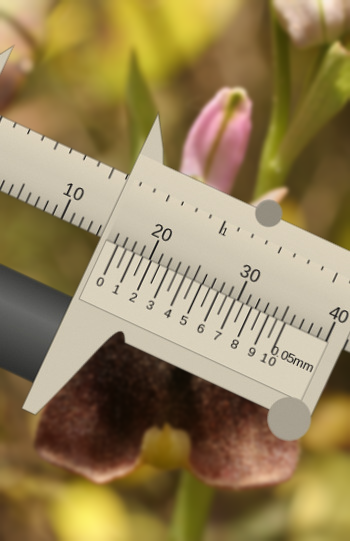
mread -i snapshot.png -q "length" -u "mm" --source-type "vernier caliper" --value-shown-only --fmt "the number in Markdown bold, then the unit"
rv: **16.4** mm
